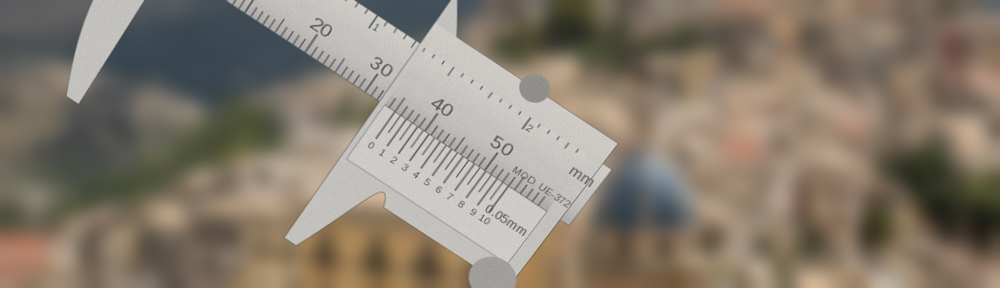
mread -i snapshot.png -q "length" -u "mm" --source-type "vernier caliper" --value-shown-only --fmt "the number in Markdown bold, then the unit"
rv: **35.0** mm
